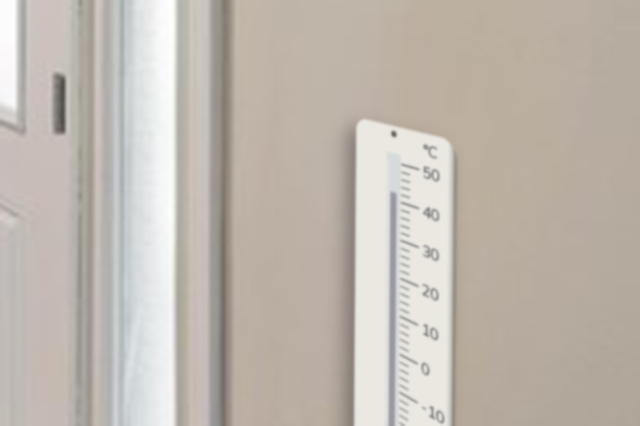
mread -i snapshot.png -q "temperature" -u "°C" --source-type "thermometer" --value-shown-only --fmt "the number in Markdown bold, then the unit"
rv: **42** °C
